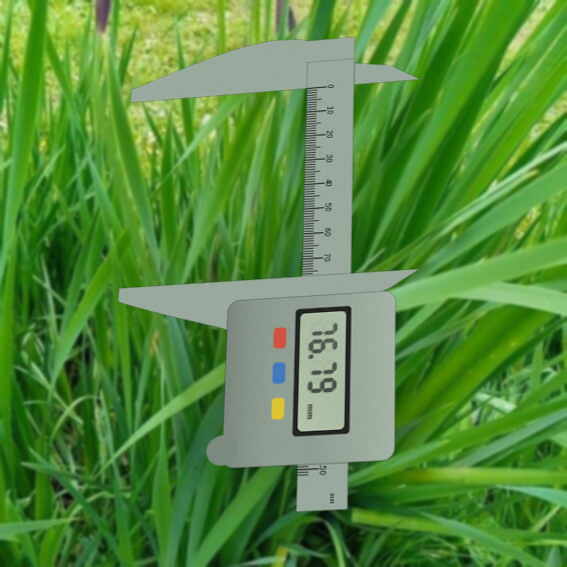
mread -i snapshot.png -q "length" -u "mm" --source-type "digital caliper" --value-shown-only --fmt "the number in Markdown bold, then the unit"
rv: **76.79** mm
